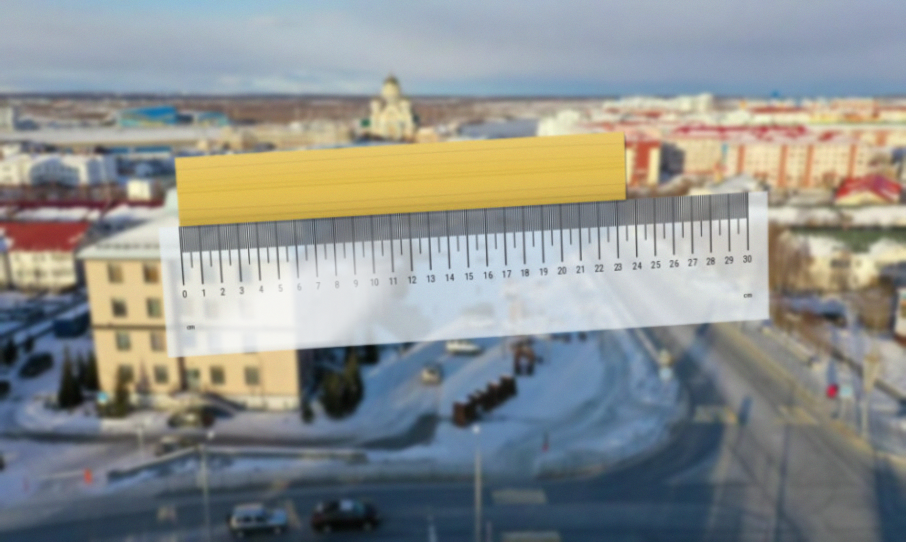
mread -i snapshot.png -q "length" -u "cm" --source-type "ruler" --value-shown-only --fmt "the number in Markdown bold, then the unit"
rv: **23.5** cm
